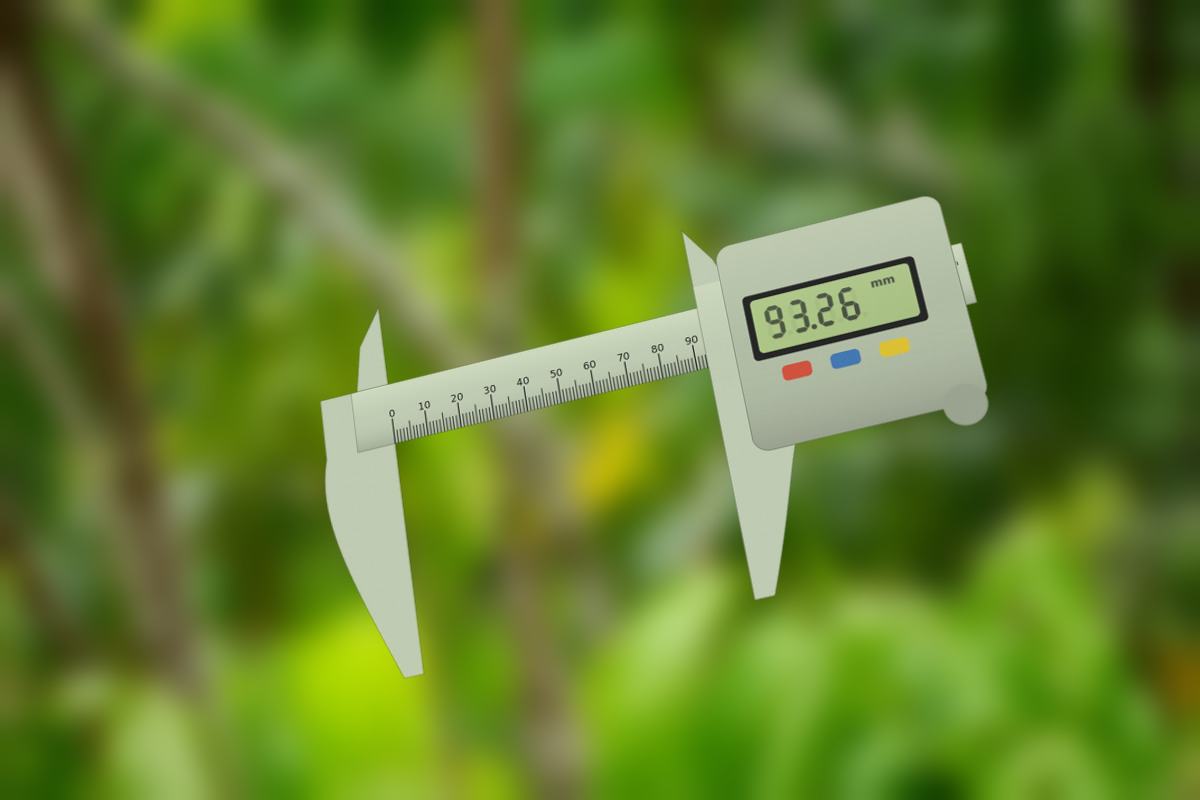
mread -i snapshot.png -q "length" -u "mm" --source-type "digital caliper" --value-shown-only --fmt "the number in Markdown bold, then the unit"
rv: **93.26** mm
